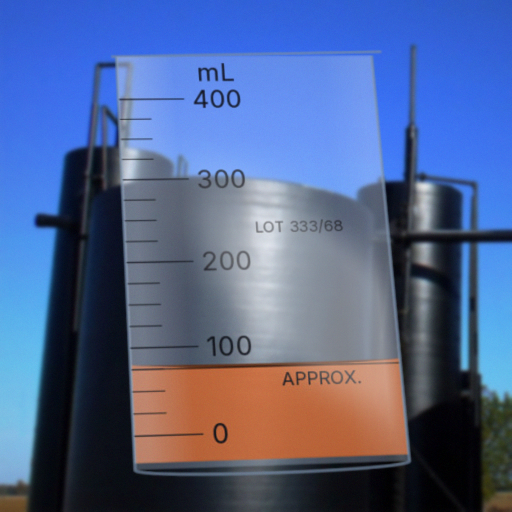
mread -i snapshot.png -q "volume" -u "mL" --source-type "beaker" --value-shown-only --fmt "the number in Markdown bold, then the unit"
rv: **75** mL
